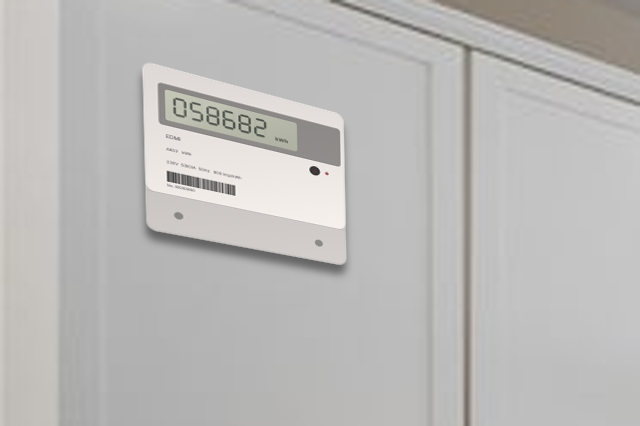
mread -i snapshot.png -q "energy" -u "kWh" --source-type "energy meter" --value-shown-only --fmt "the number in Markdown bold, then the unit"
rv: **58682** kWh
